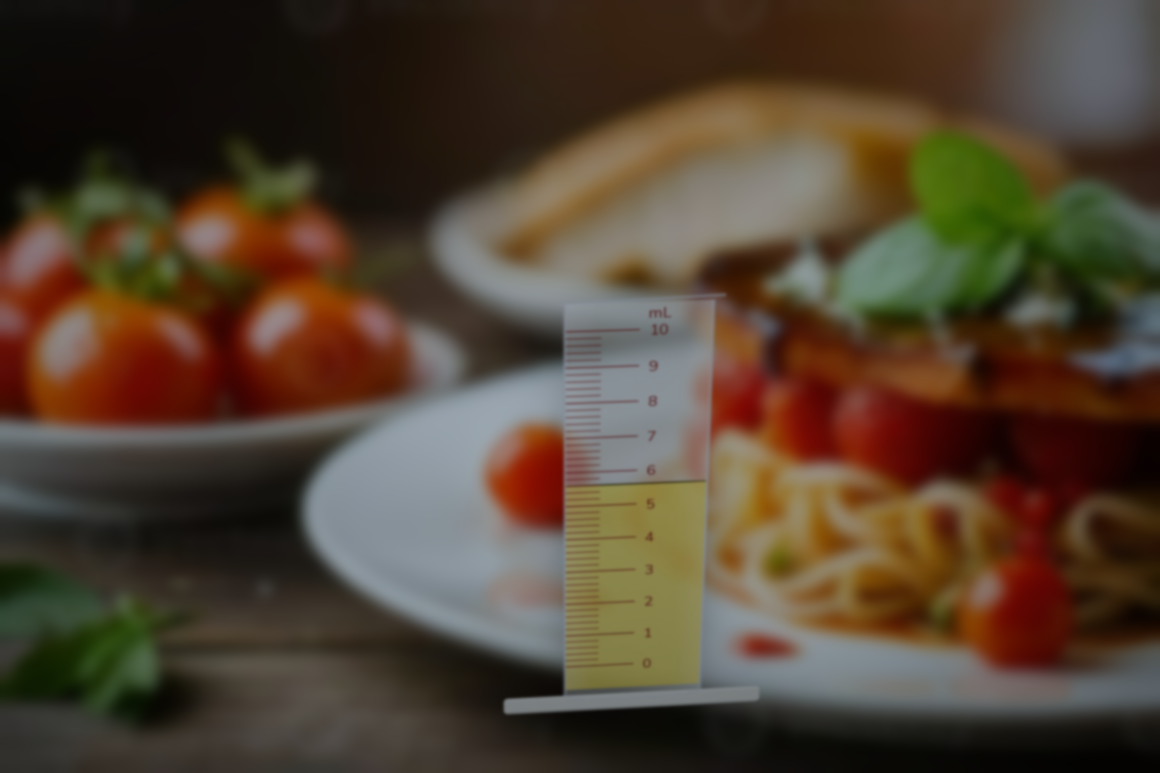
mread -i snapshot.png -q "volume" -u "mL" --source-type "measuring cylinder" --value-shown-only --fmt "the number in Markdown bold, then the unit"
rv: **5.6** mL
